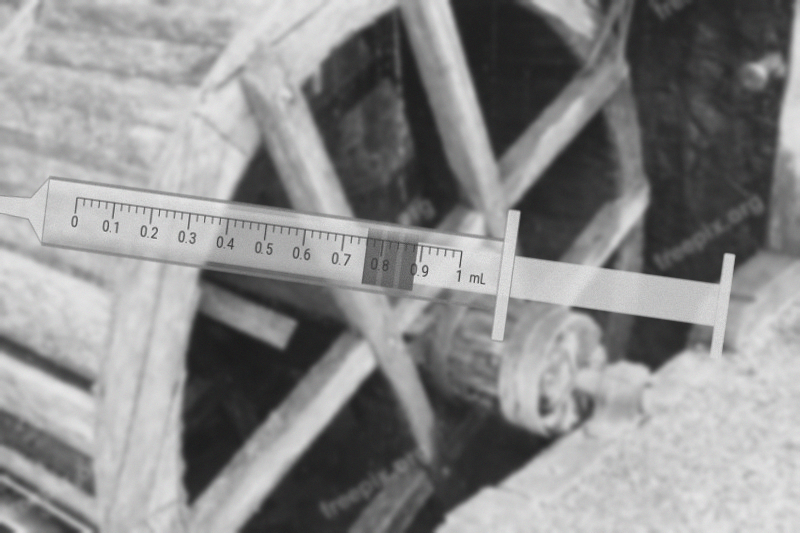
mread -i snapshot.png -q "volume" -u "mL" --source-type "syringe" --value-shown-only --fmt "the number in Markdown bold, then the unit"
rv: **0.76** mL
